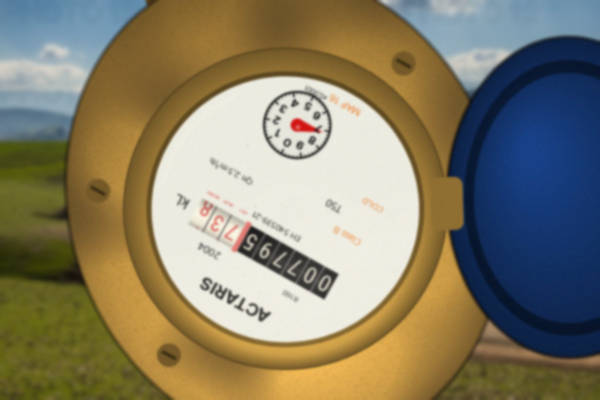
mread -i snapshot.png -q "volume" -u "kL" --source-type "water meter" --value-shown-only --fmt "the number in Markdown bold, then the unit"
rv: **7795.7377** kL
